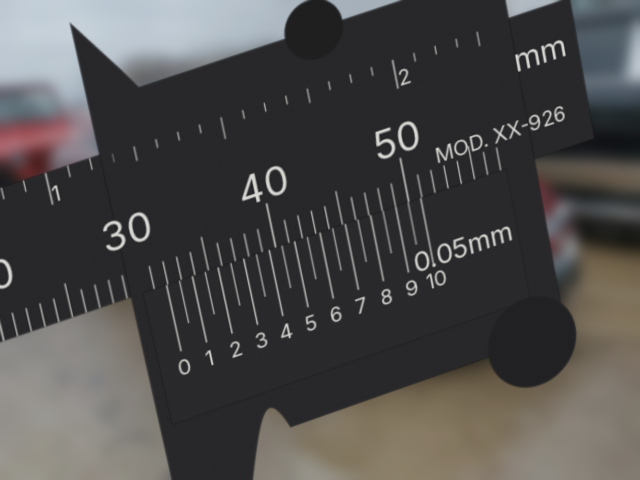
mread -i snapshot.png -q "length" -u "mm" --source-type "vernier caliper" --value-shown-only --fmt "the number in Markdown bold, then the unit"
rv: **31.9** mm
